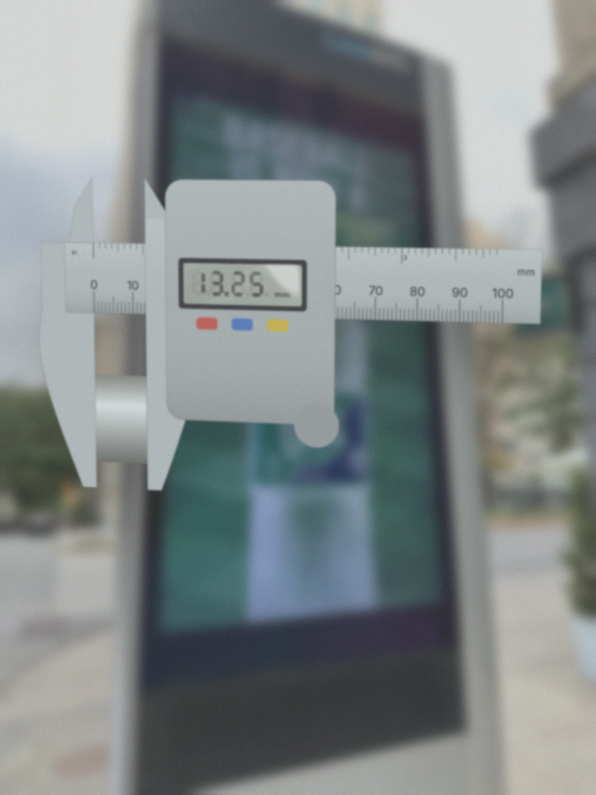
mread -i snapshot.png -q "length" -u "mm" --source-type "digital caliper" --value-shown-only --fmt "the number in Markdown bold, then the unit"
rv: **13.25** mm
